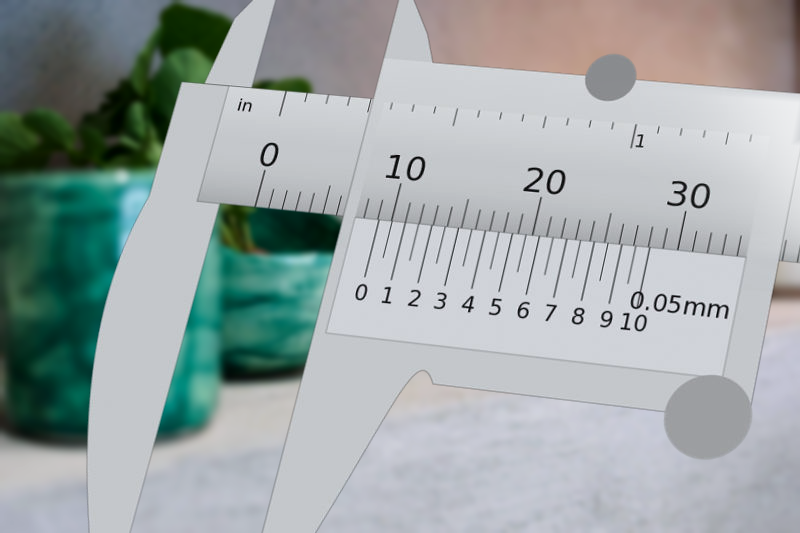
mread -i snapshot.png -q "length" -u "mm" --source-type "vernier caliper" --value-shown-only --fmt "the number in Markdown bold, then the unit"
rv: **9.1** mm
